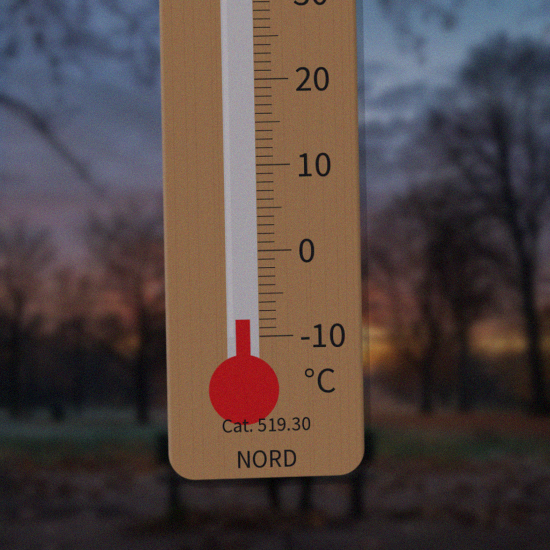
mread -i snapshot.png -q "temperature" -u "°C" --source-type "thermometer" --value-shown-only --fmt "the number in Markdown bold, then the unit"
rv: **-8** °C
